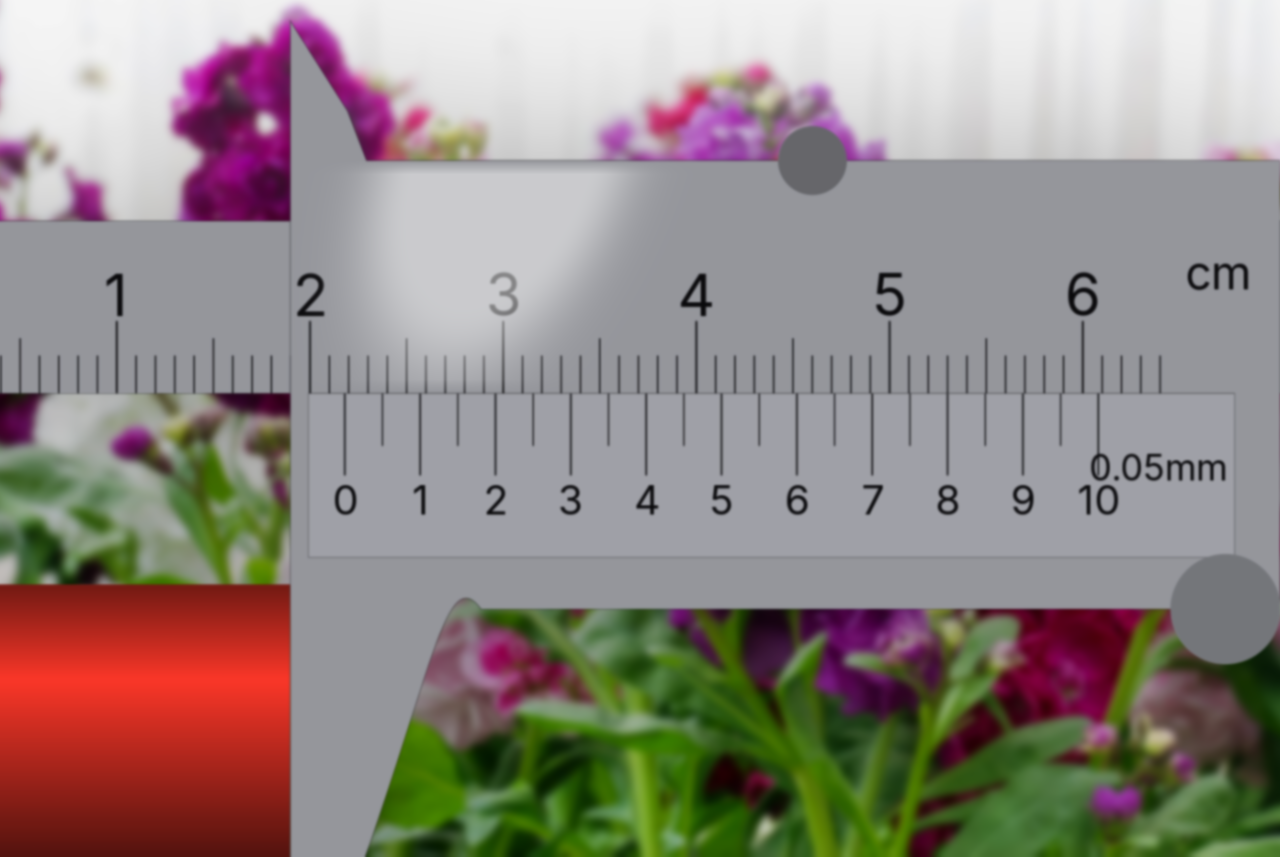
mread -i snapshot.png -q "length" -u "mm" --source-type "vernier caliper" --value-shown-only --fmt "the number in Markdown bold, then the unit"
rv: **21.8** mm
